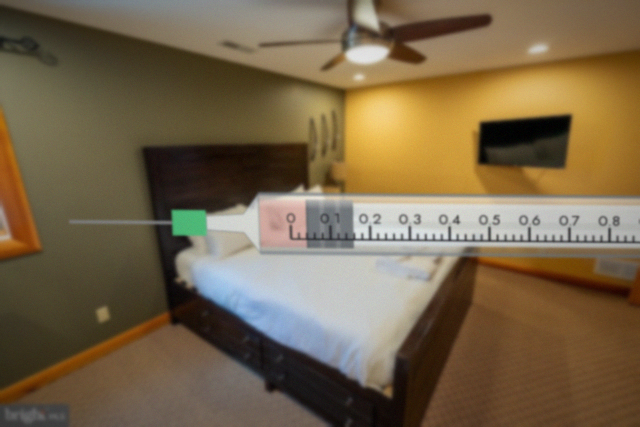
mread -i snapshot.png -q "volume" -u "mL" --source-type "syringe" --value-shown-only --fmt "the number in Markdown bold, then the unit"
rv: **0.04** mL
